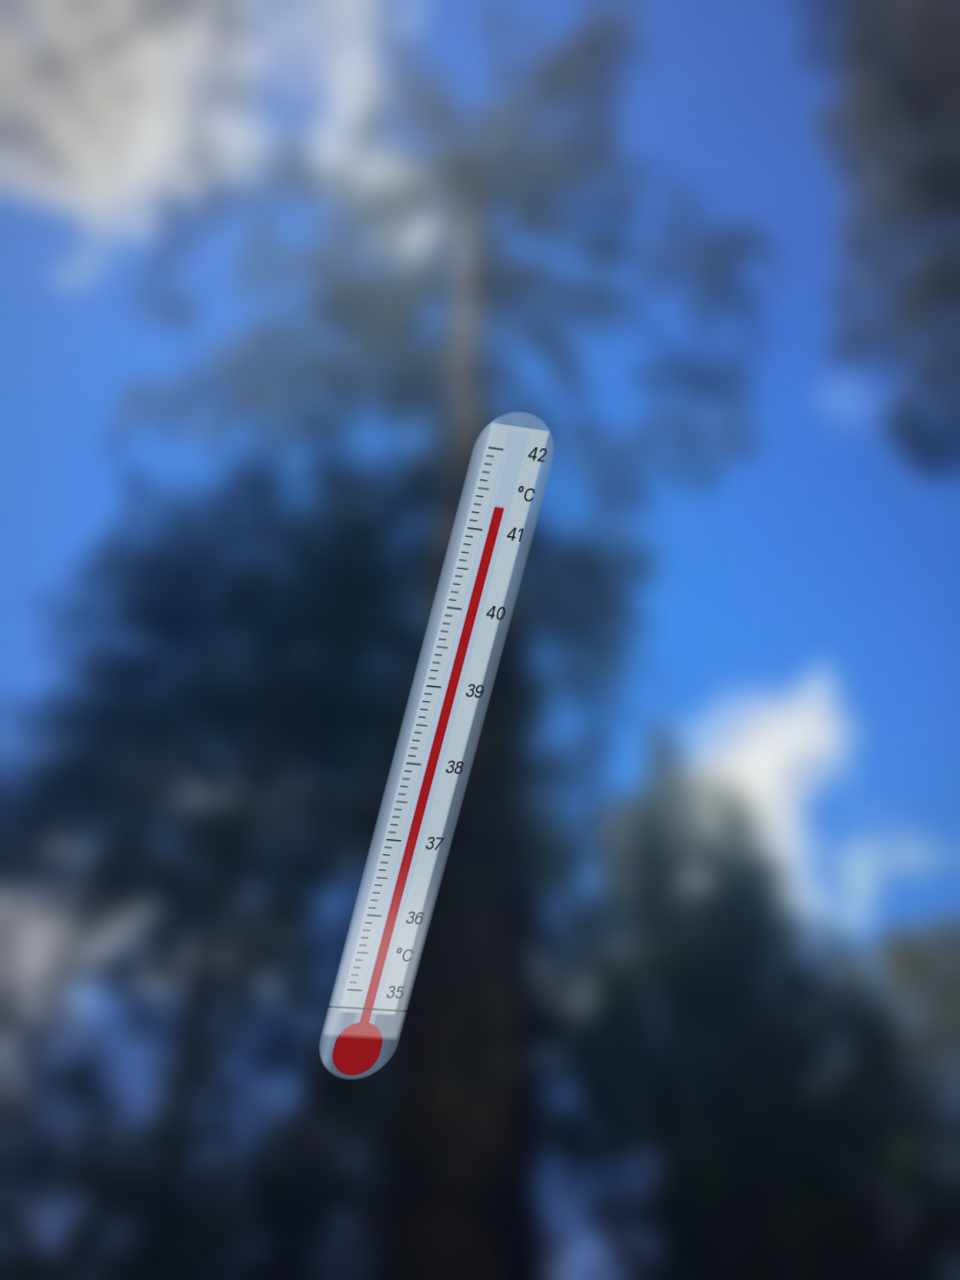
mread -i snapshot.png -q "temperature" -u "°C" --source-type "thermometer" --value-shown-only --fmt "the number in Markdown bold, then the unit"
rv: **41.3** °C
